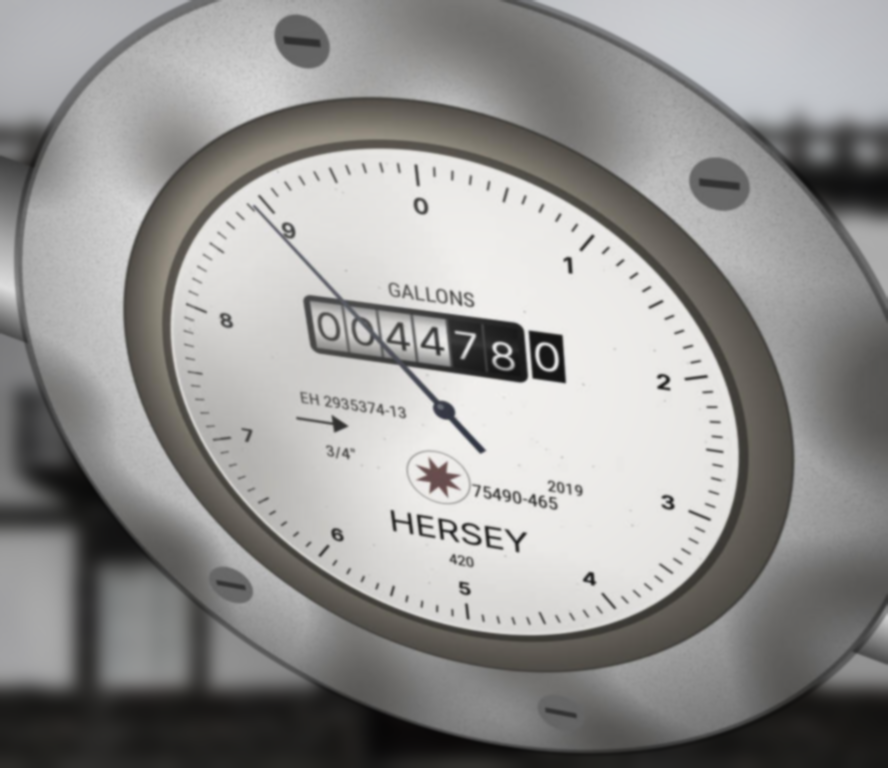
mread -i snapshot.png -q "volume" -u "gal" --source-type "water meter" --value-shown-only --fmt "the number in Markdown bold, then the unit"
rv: **44778.9** gal
